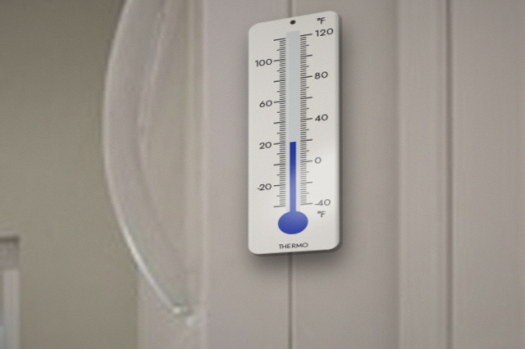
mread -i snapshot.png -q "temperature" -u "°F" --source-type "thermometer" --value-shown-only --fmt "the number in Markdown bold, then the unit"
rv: **20** °F
